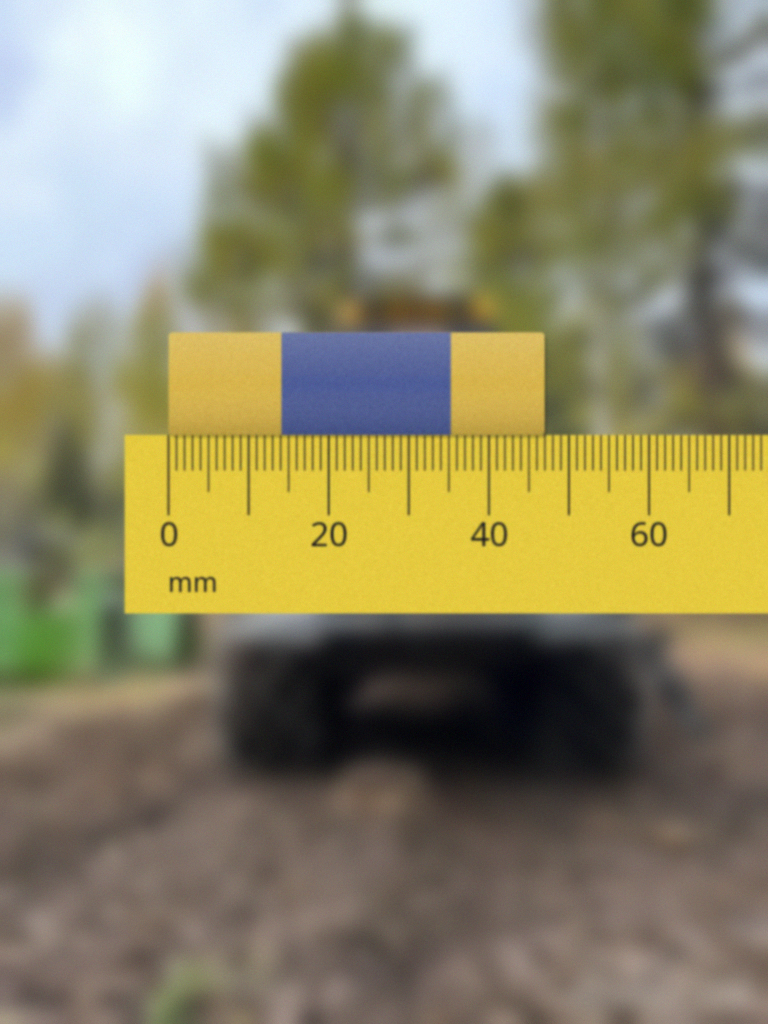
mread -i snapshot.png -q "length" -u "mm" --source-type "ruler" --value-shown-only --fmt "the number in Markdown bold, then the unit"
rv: **47** mm
